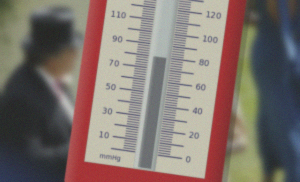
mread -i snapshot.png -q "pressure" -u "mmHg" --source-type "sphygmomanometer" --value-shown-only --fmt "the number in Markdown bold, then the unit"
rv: **80** mmHg
